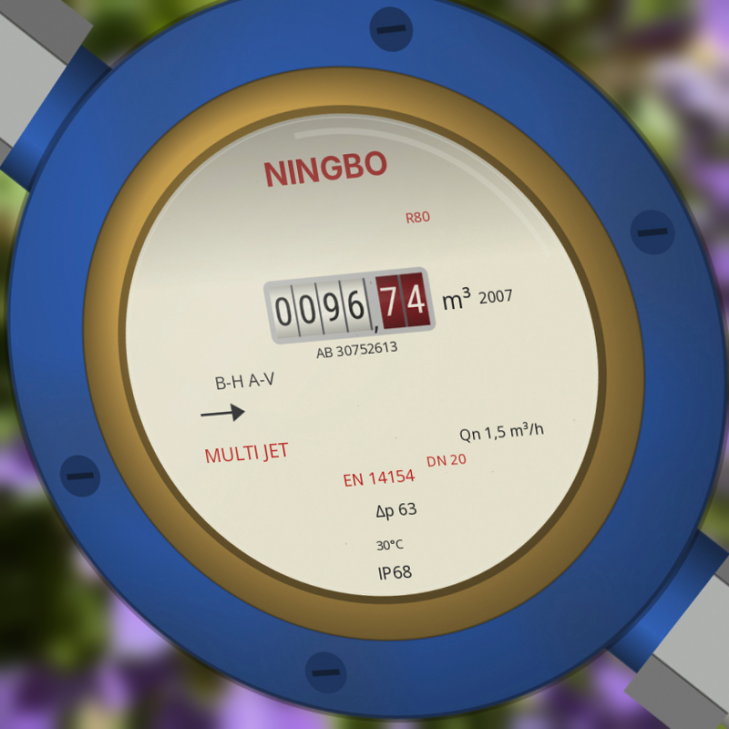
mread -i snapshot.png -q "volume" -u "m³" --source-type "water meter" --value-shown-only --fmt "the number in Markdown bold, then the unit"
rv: **96.74** m³
